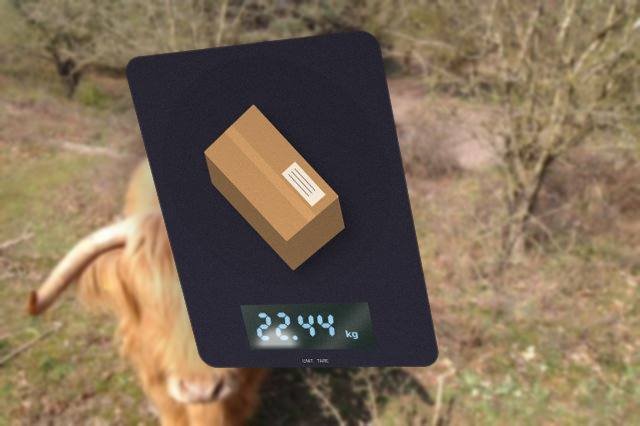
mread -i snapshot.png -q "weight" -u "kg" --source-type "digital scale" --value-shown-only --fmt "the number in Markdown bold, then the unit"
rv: **22.44** kg
